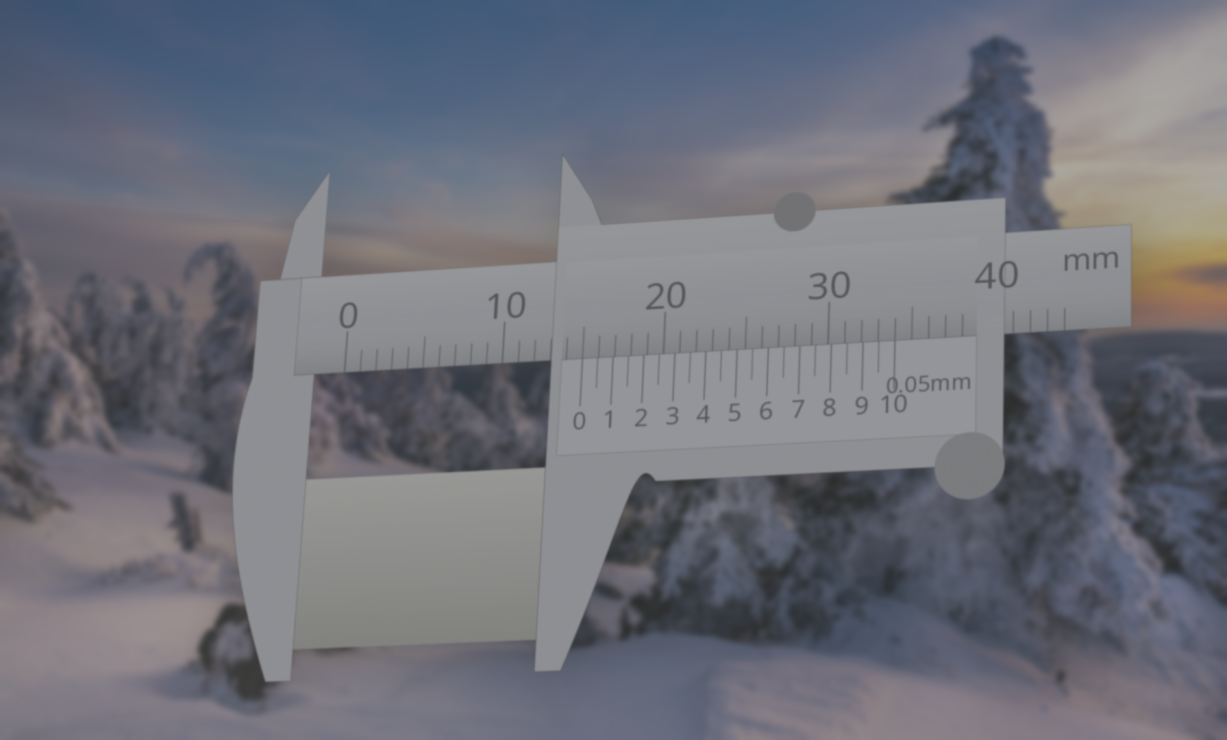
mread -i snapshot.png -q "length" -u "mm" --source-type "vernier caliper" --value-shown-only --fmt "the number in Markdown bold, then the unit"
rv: **15.0** mm
